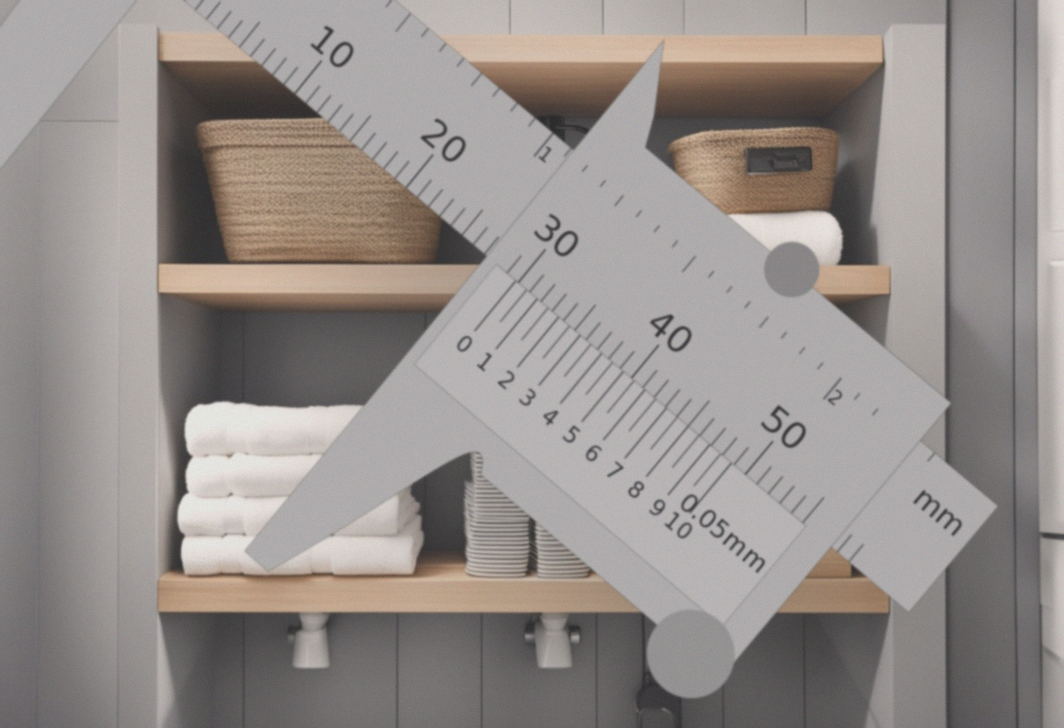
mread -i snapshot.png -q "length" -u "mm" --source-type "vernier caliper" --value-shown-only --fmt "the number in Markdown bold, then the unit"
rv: **29.8** mm
